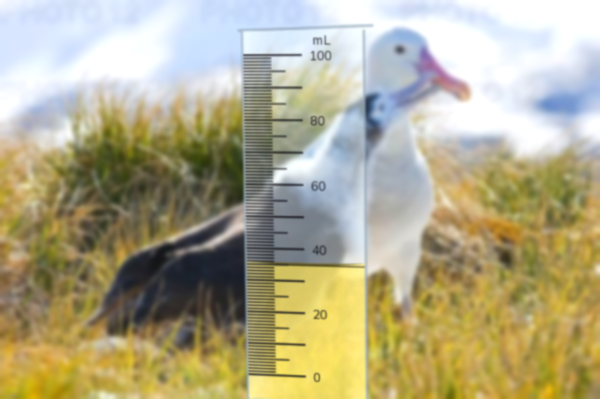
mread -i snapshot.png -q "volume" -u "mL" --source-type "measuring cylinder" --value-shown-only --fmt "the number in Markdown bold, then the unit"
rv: **35** mL
